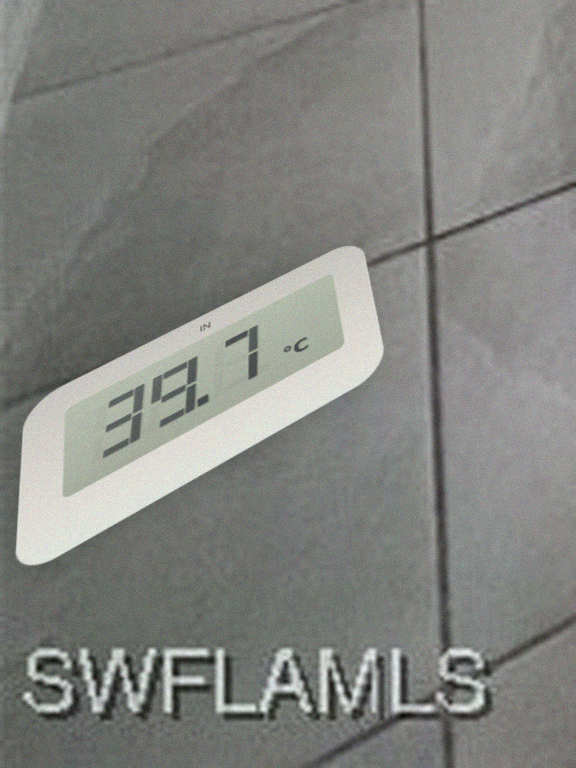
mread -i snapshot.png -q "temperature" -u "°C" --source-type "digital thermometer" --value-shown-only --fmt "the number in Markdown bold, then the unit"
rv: **39.7** °C
